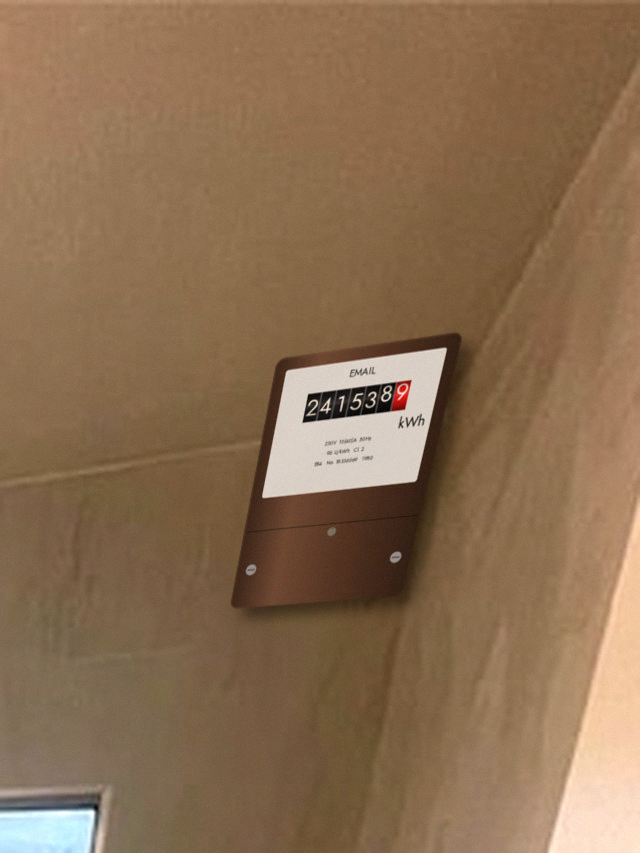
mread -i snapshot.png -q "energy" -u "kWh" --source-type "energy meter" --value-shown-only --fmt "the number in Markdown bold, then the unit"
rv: **241538.9** kWh
